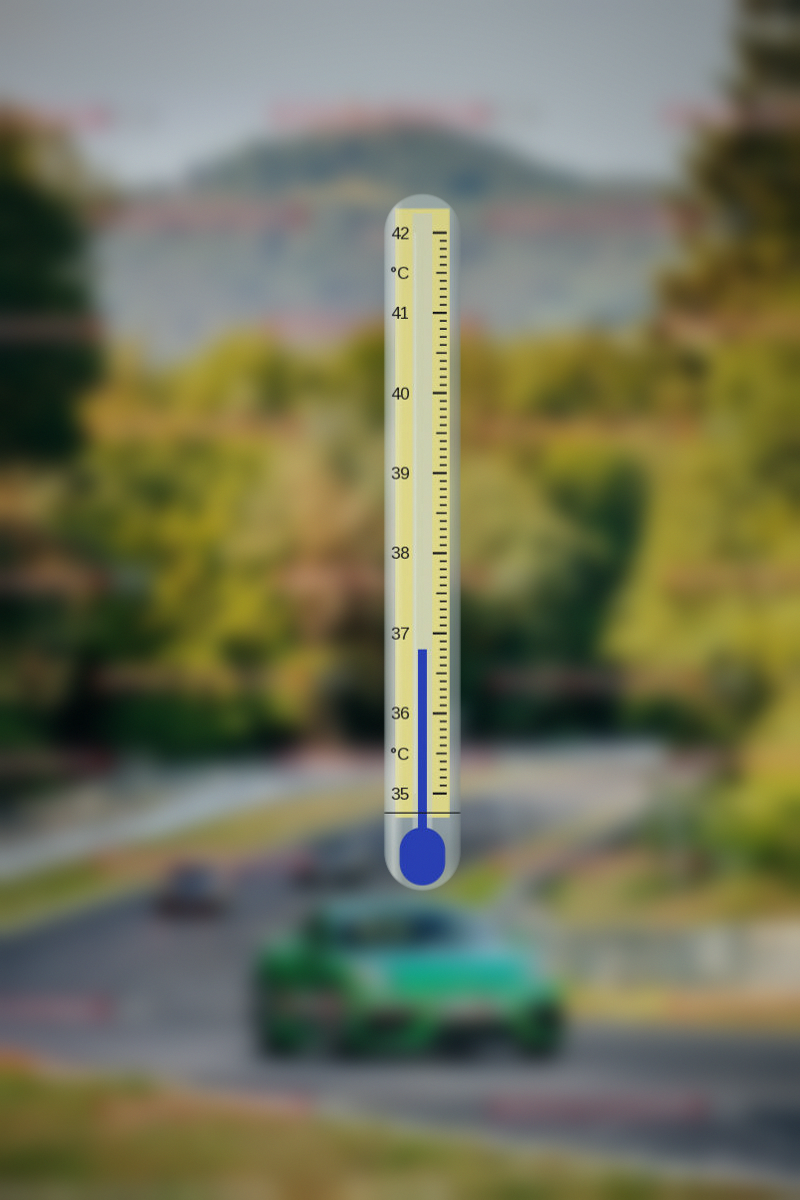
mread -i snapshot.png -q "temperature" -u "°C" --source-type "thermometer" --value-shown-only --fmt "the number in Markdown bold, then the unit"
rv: **36.8** °C
